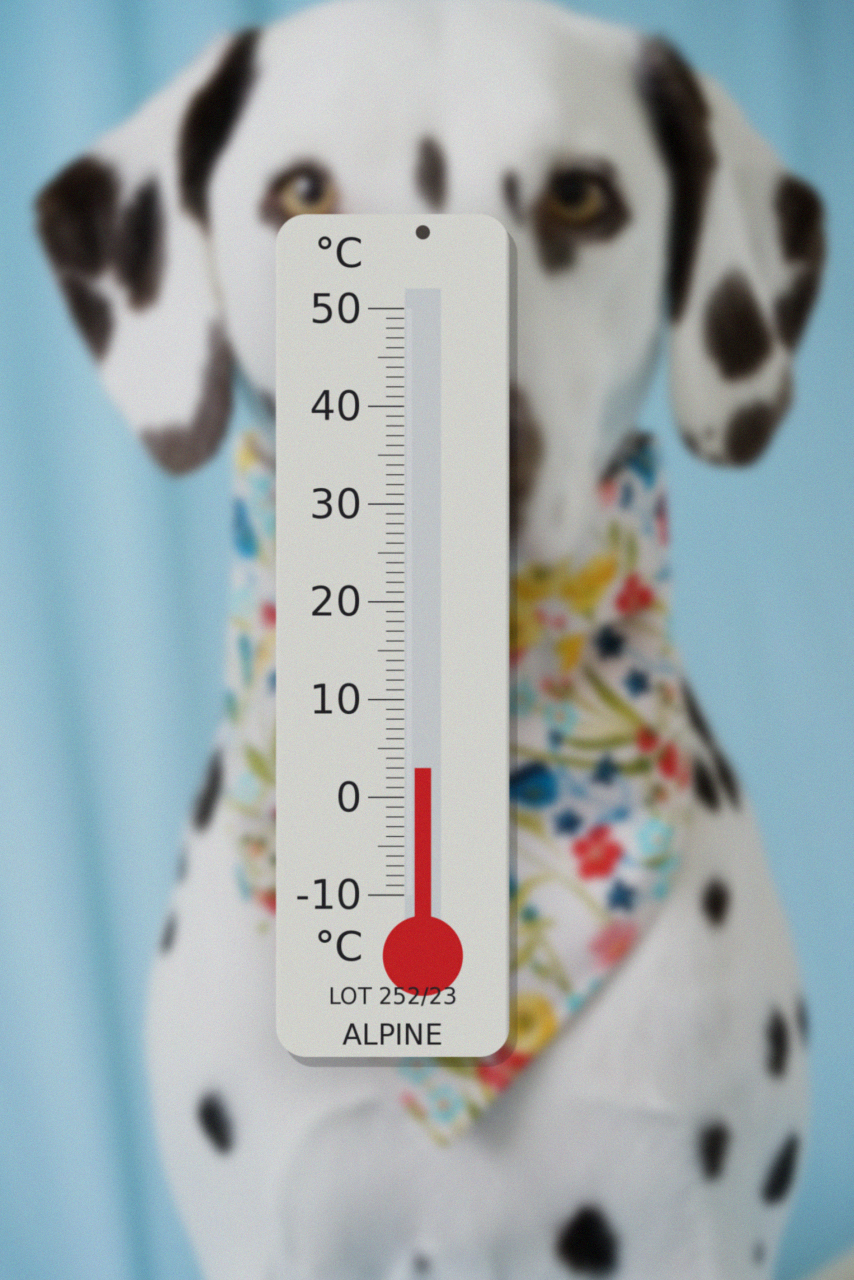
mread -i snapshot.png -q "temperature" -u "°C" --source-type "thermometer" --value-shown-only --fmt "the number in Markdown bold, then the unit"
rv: **3** °C
